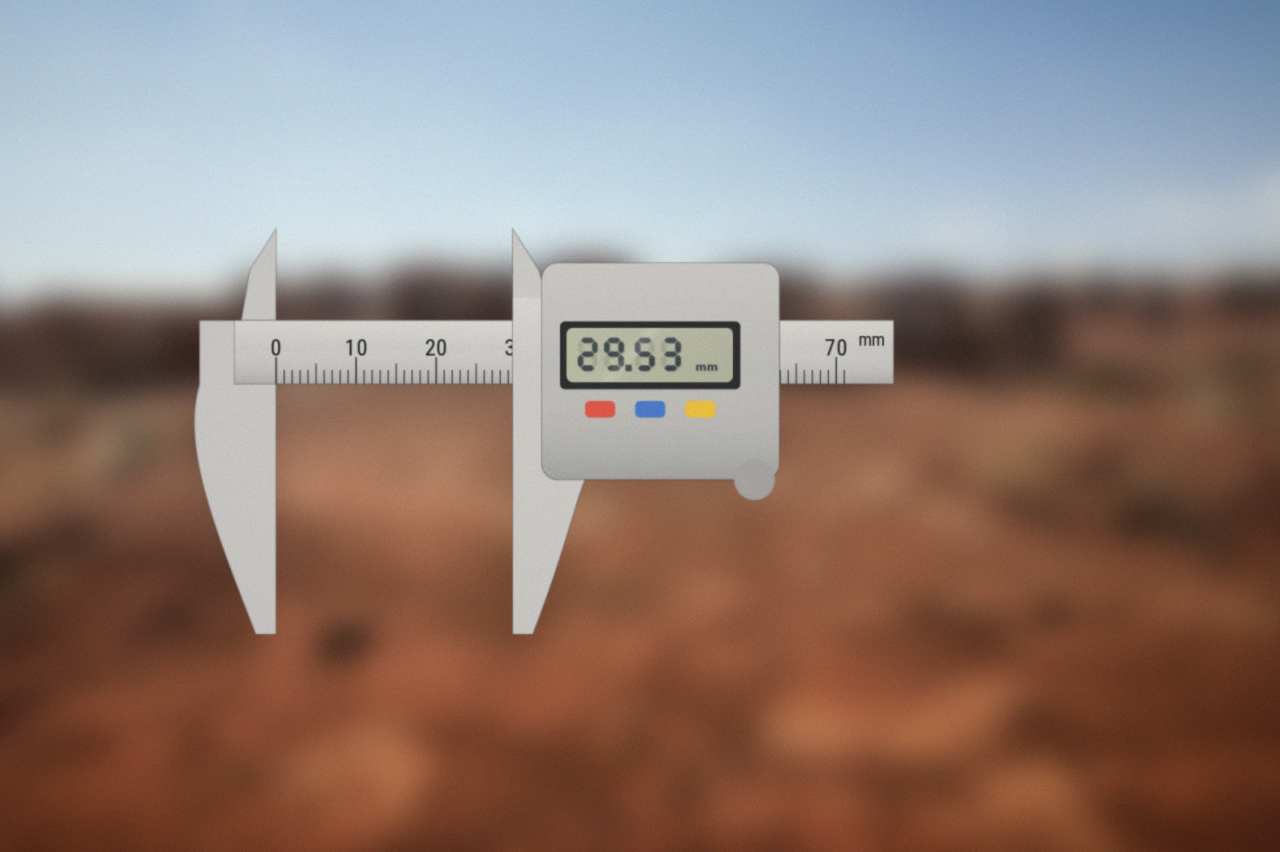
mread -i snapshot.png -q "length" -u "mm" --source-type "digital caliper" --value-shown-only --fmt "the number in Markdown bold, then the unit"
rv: **29.53** mm
